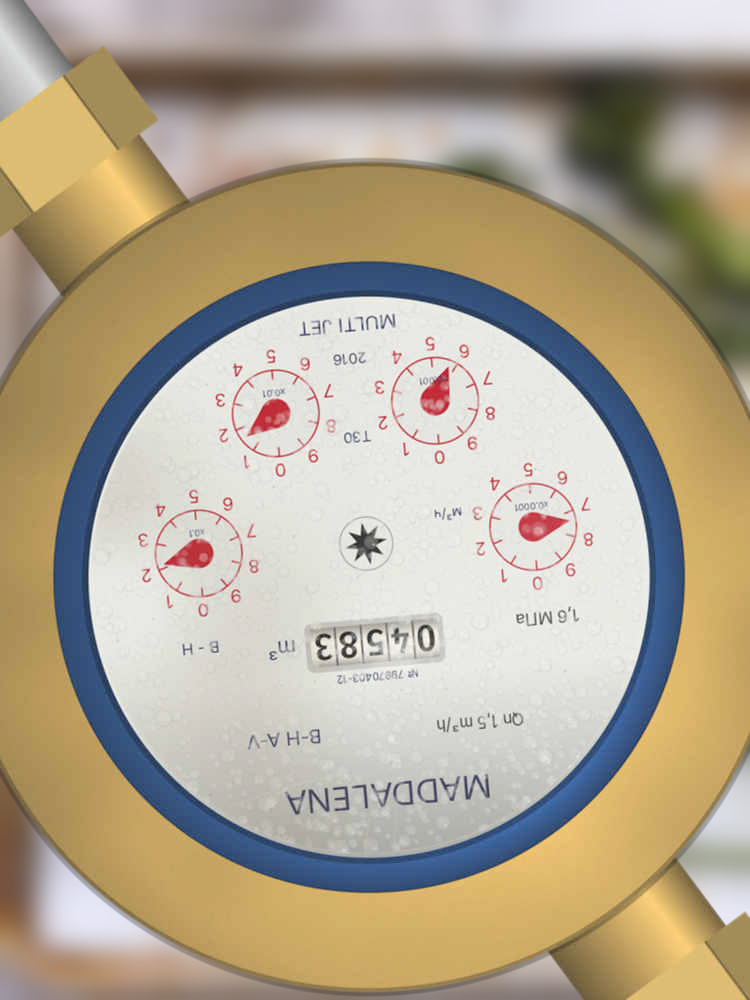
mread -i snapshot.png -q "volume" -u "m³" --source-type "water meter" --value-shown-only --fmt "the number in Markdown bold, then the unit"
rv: **4583.2157** m³
